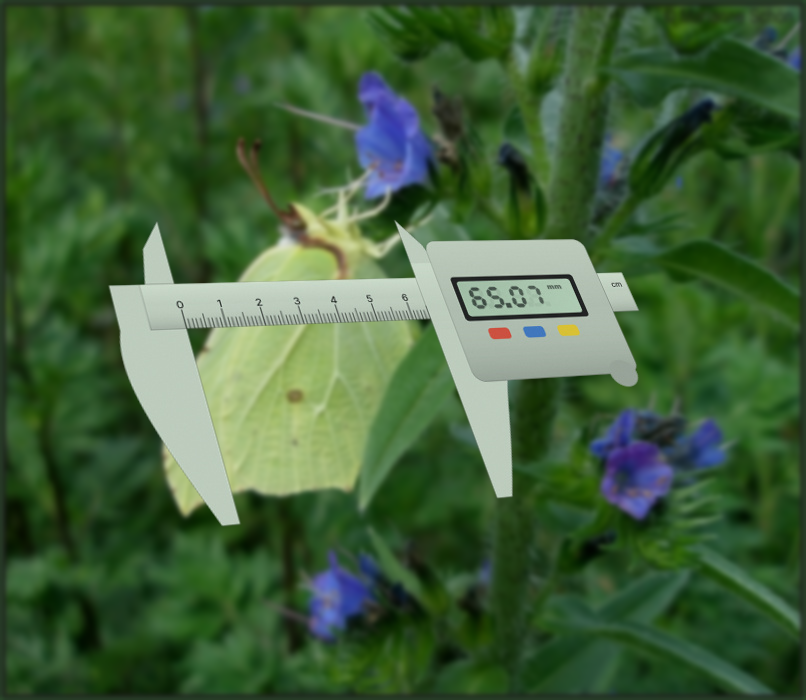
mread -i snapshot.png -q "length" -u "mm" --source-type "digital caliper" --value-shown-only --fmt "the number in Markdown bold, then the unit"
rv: **65.07** mm
